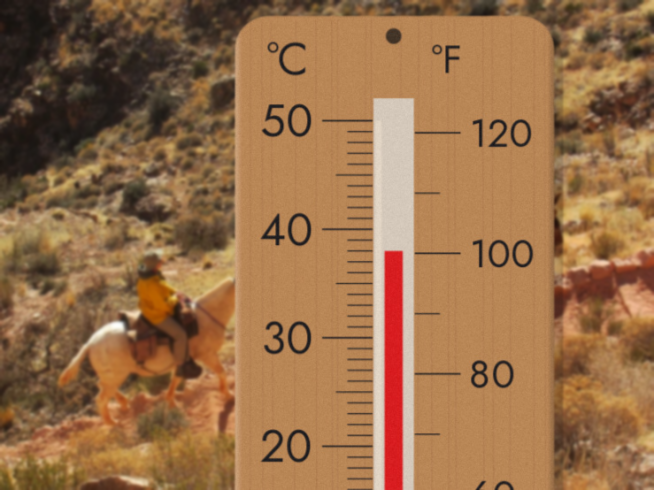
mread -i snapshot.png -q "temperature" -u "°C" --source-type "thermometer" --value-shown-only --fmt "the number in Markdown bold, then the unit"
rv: **38** °C
